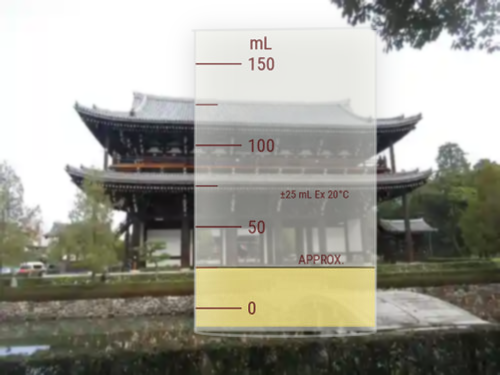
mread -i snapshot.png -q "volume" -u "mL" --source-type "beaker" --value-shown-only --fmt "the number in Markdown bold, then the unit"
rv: **25** mL
